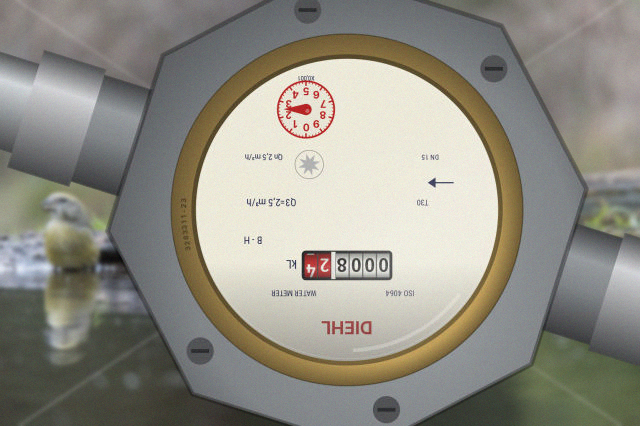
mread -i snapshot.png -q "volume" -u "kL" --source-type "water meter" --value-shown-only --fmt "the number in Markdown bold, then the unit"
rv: **8.242** kL
